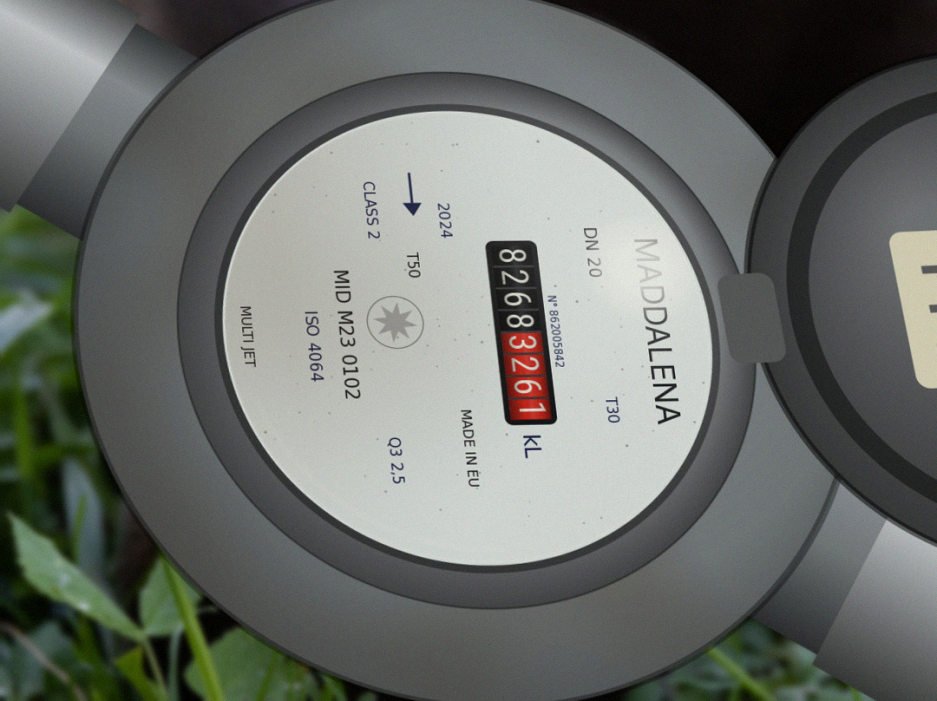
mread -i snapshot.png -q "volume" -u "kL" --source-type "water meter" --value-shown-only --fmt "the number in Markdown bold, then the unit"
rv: **8268.3261** kL
